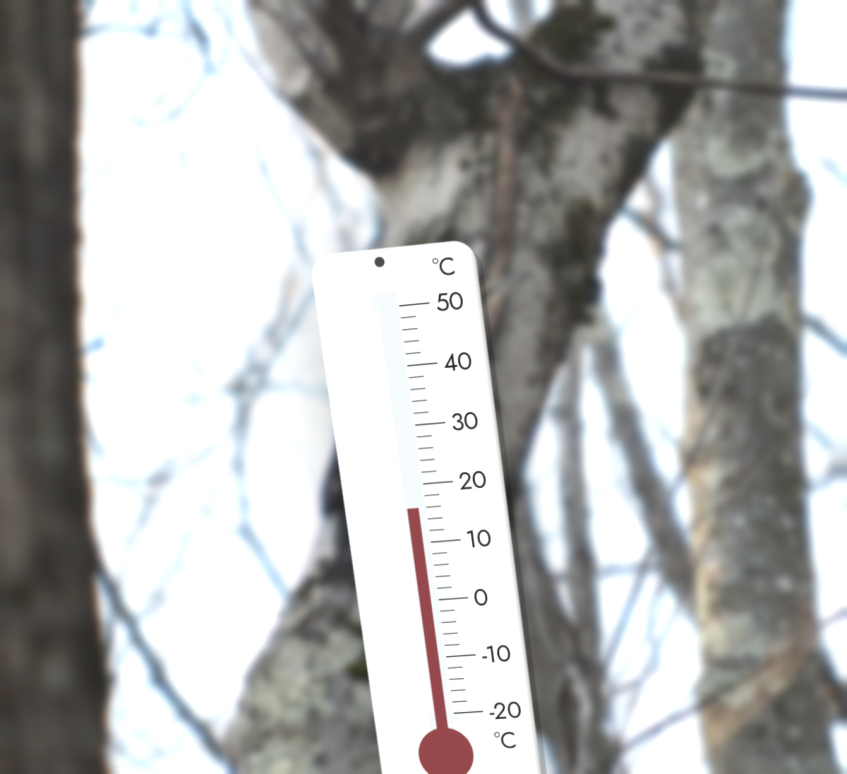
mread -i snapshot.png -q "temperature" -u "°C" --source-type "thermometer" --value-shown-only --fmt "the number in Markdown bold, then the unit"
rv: **16** °C
